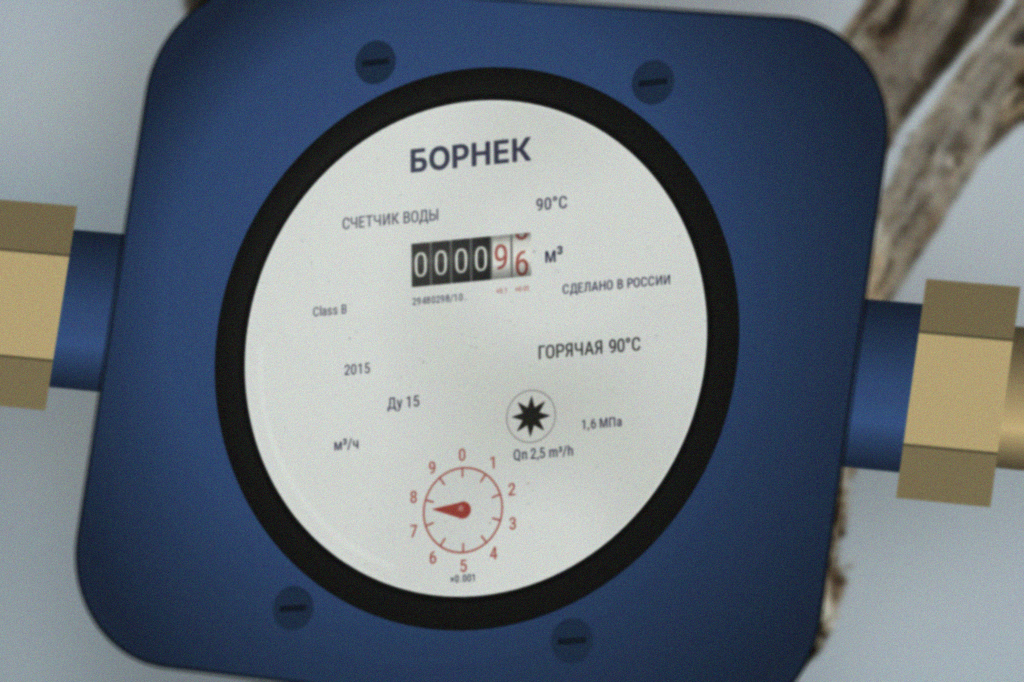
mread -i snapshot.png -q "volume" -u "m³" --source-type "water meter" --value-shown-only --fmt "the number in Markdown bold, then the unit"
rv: **0.957** m³
